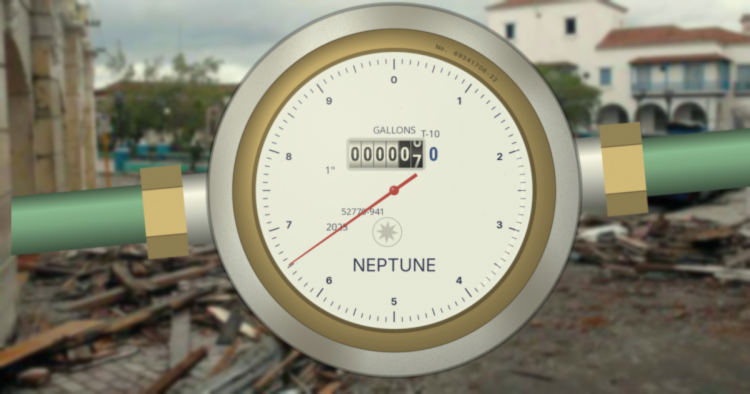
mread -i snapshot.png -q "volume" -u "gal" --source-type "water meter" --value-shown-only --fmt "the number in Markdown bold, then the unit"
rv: **66.5** gal
